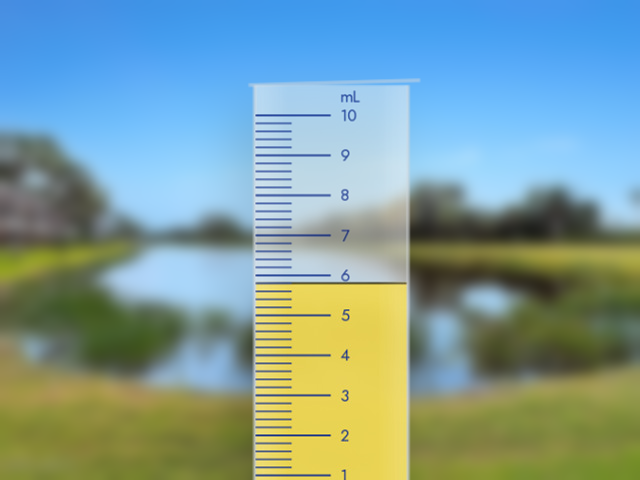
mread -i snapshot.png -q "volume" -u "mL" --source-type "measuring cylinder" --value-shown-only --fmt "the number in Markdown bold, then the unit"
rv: **5.8** mL
